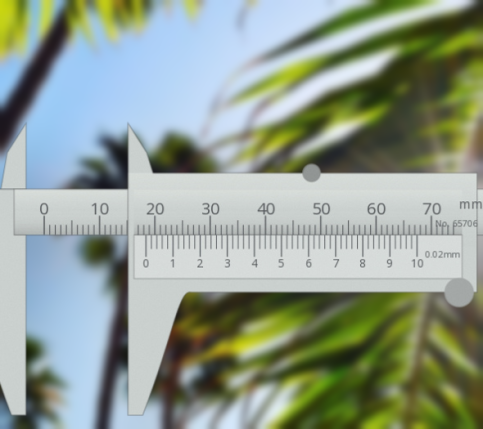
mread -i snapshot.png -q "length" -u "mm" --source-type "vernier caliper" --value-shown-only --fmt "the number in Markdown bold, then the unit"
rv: **18.4** mm
